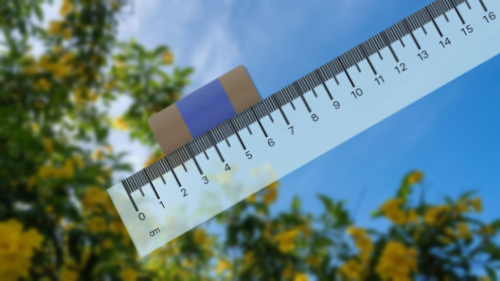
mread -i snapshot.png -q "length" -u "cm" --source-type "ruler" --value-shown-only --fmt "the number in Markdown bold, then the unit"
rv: **4.5** cm
